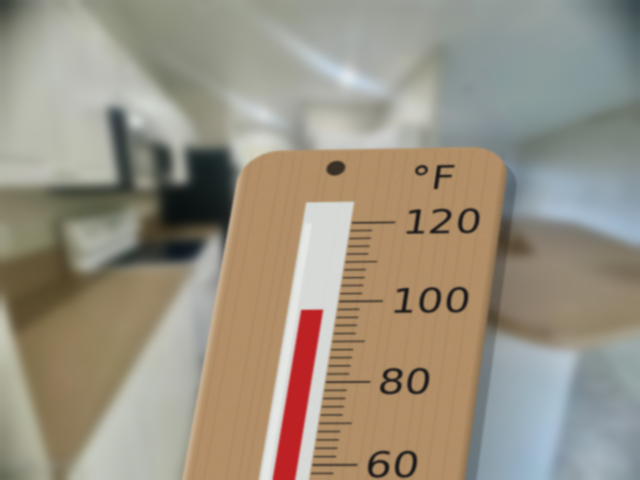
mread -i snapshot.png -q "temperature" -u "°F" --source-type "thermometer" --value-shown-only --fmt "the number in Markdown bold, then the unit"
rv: **98** °F
